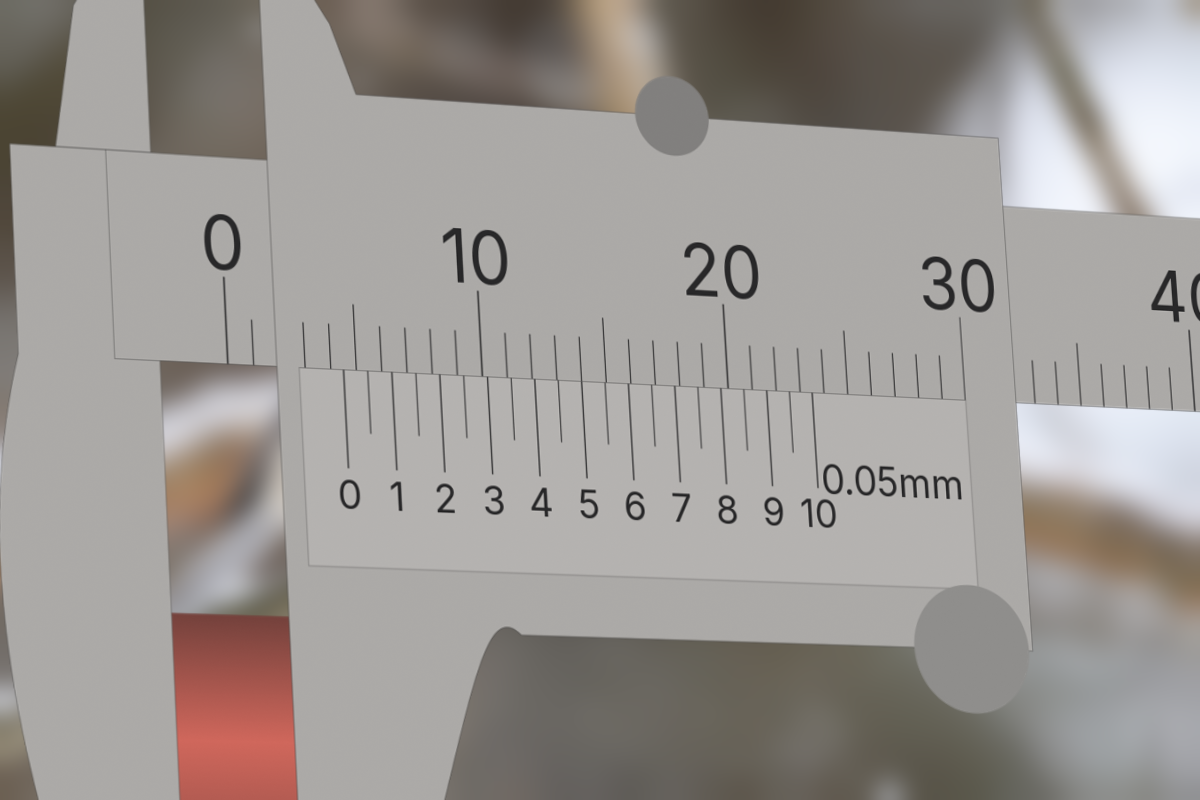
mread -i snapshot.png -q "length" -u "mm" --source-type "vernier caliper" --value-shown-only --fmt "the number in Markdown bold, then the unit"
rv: **4.50** mm
